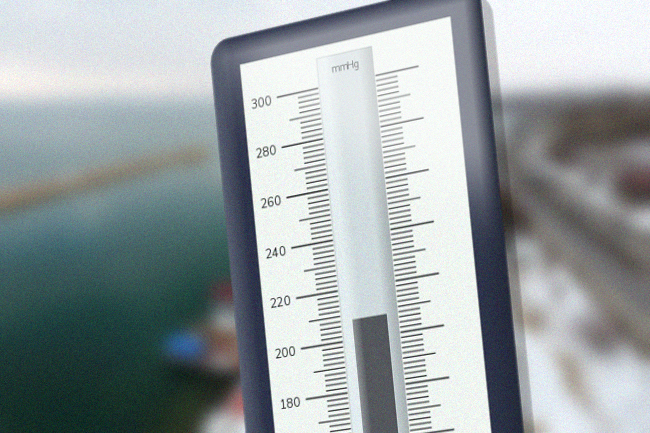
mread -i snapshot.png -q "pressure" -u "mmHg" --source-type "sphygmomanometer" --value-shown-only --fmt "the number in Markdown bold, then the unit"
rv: **208** mmHg
